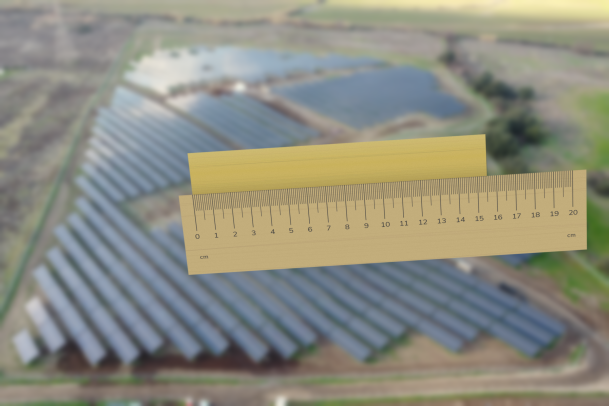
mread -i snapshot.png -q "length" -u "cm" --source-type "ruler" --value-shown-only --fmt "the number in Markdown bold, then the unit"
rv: **15.5** cm
